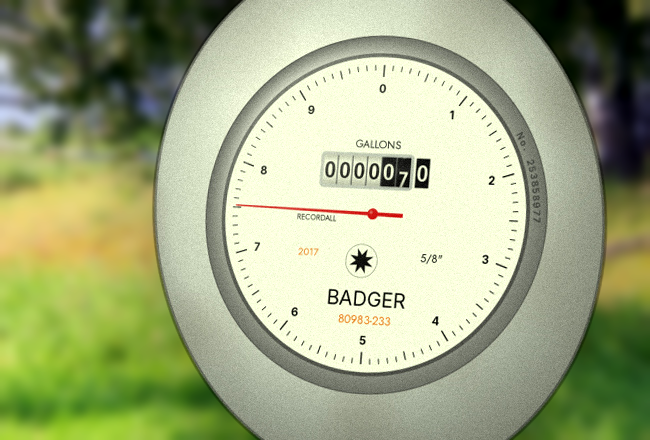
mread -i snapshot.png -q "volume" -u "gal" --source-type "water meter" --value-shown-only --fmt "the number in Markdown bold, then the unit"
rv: **67.5** gal
